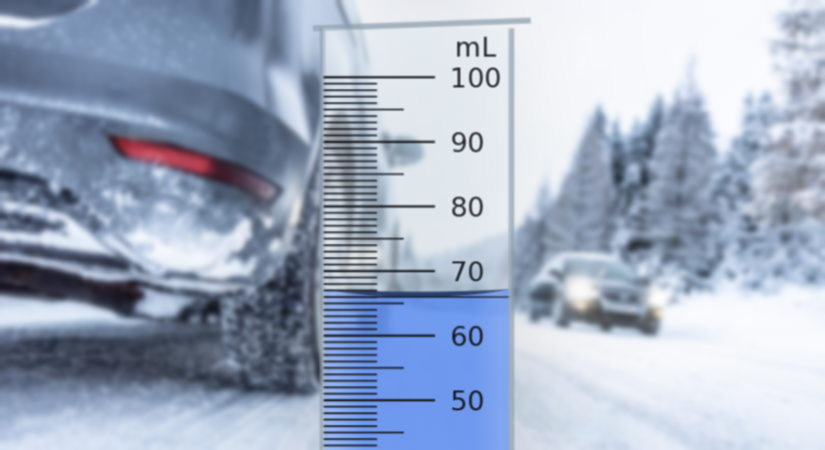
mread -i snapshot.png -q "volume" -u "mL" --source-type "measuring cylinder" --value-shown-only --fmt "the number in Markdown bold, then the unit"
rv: **66** mL
